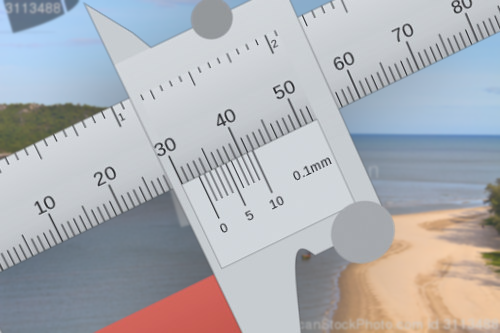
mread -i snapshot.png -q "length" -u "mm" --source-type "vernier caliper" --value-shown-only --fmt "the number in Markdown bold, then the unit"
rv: **32.8** mm
